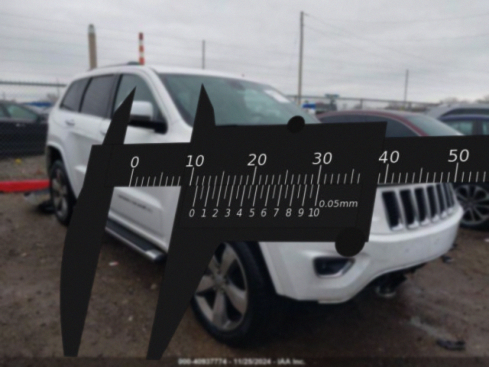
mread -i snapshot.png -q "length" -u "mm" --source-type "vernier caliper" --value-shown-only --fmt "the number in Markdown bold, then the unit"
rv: **11.2** mm
